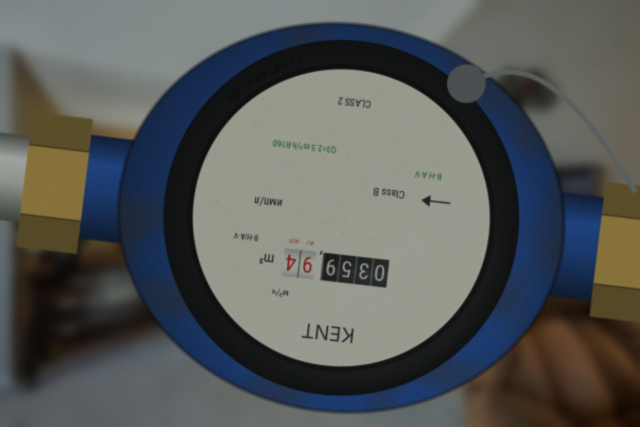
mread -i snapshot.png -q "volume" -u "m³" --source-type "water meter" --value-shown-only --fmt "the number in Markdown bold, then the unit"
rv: **359.94** m³
